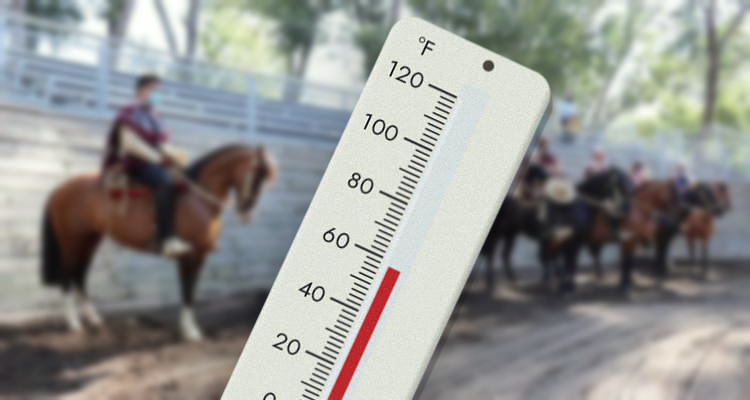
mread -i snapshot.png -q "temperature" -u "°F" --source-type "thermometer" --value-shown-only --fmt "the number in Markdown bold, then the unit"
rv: **58** °F
